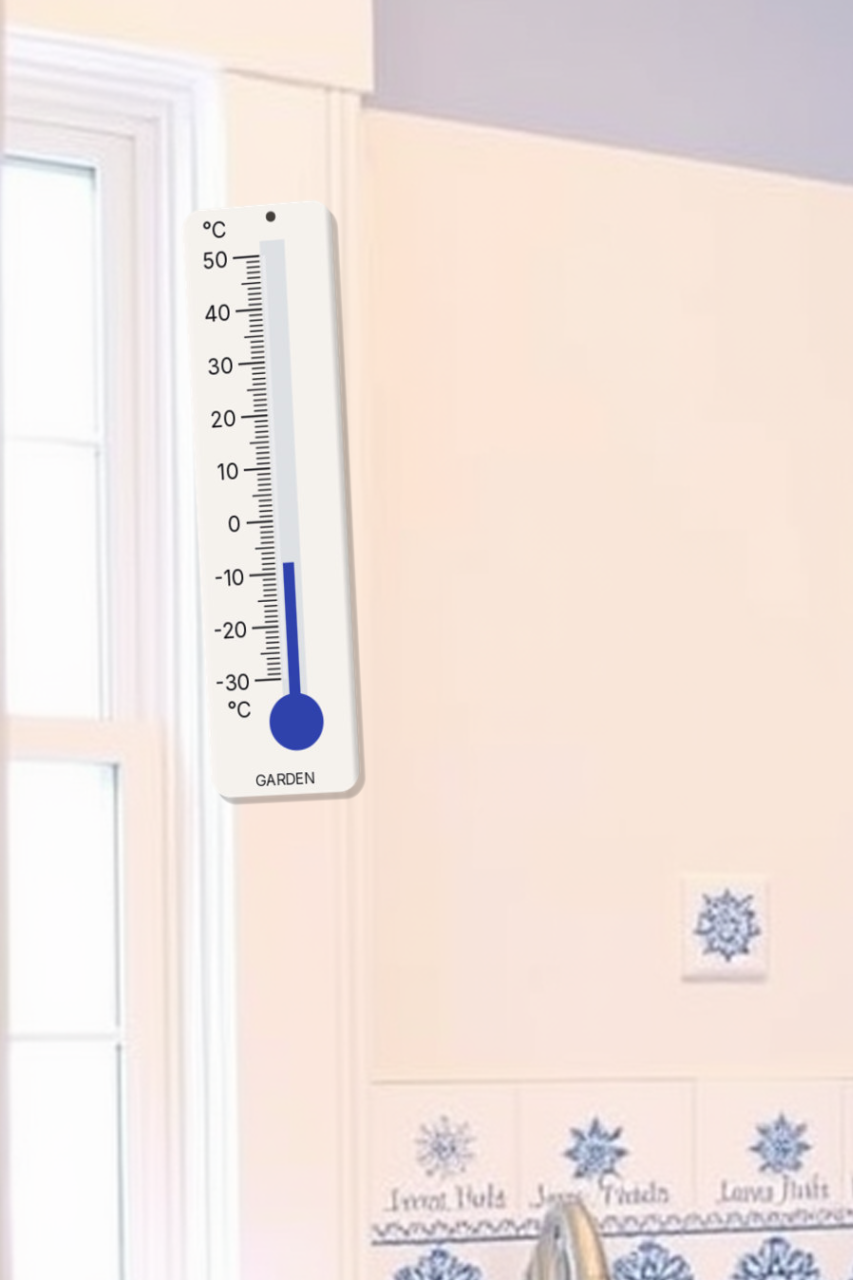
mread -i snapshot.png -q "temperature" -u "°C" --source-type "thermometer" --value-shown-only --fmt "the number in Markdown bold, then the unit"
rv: **-8** °C
